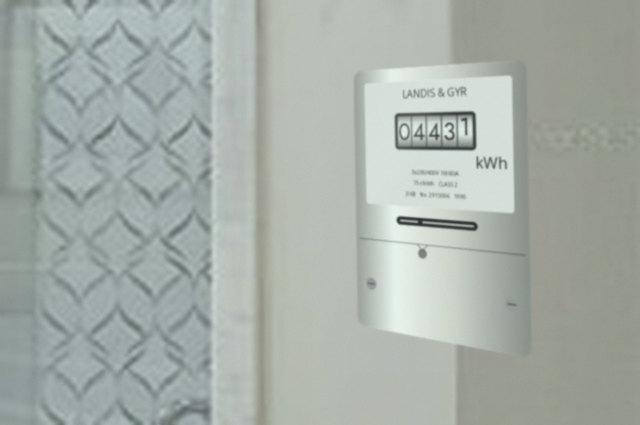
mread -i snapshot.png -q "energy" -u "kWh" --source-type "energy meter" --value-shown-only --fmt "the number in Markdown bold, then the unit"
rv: **4431** kWh
